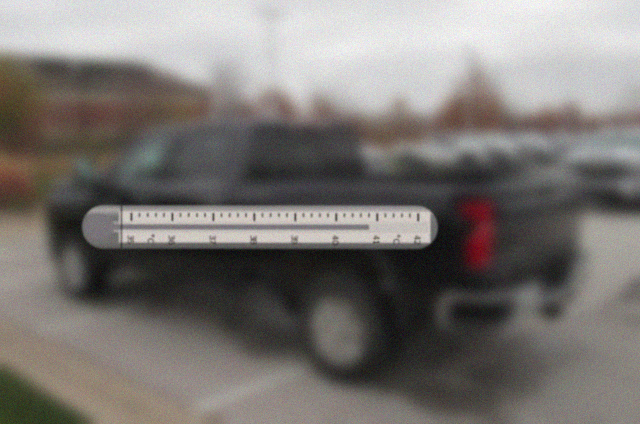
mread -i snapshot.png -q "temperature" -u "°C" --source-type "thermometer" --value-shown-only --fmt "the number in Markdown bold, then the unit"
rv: **40.8** °C
